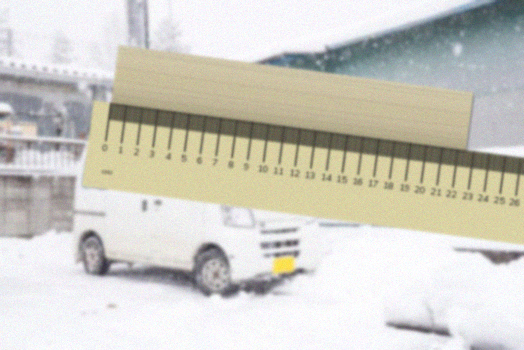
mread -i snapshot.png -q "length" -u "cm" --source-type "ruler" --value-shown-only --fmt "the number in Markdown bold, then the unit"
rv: **22.5** cm
